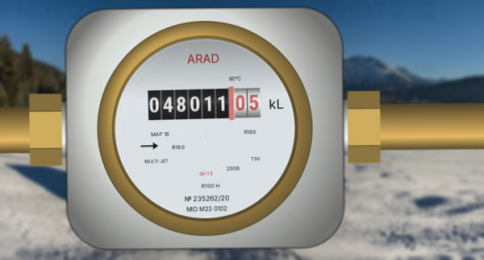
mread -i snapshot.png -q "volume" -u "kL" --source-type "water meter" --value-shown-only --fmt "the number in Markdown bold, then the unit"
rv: **48011.05** kL
